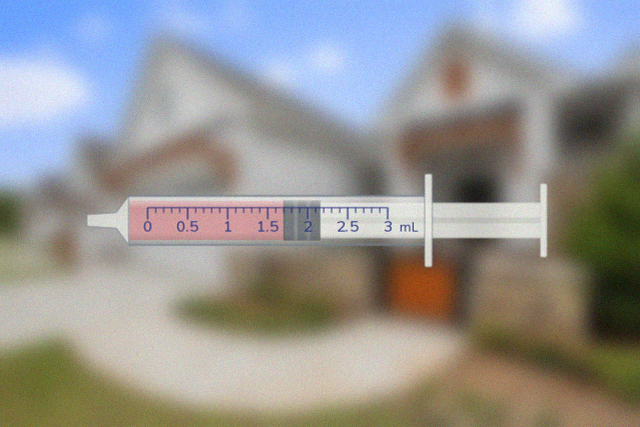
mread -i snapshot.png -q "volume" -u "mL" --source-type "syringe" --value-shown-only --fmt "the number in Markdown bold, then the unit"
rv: **1.7** mL
